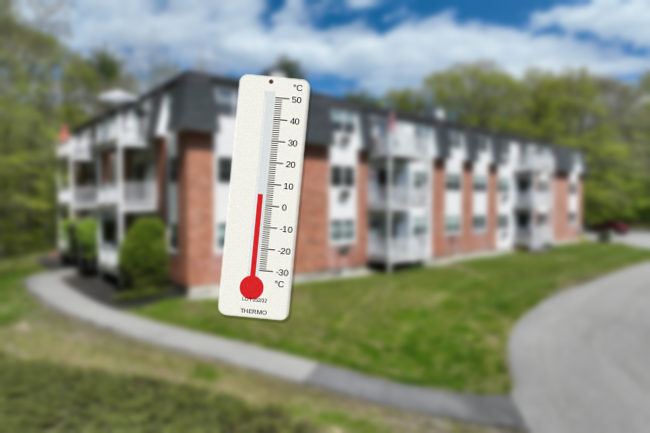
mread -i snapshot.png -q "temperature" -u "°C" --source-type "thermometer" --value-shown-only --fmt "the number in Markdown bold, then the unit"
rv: **5** °C
